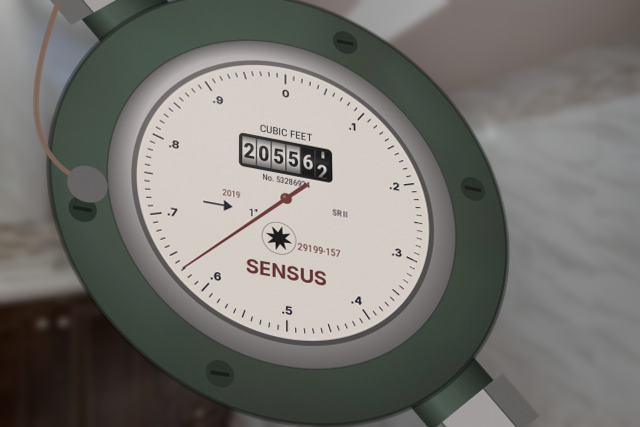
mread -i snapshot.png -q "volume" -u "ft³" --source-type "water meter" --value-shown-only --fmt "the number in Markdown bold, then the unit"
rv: **205561.63** ft³
